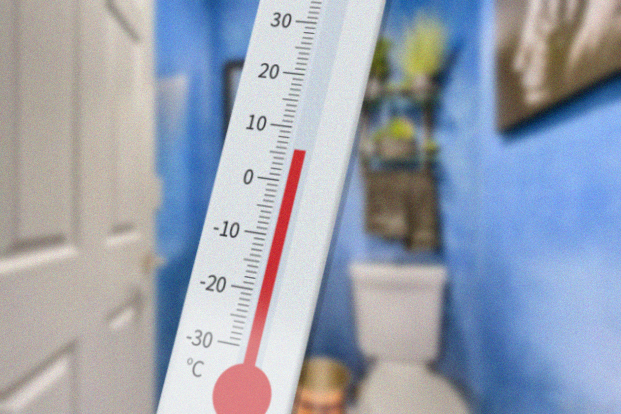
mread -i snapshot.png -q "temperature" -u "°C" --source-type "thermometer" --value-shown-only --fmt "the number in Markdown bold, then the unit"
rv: **6** °C
